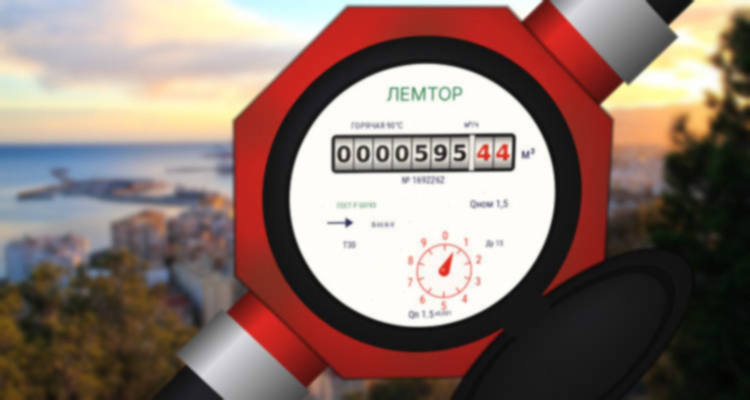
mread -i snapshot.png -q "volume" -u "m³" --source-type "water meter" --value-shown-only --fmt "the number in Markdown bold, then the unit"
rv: **595.440** m³
